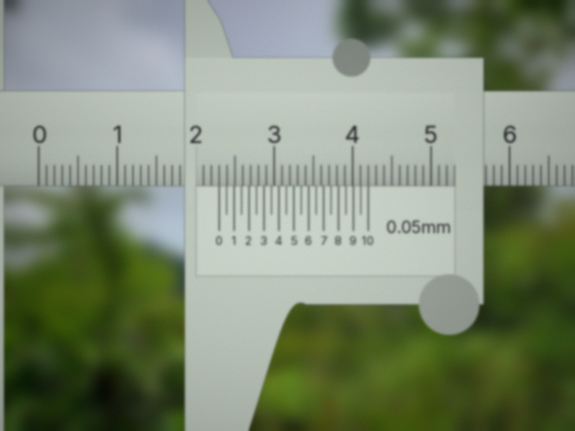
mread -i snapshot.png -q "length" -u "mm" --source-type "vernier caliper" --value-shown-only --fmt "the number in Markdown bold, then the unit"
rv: **23.0** mm
